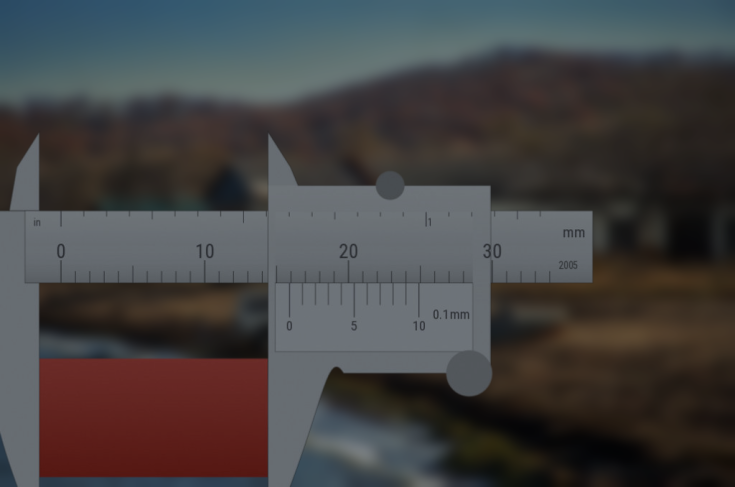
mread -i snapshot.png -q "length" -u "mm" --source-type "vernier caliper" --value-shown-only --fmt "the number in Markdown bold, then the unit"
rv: **15.9** mm
